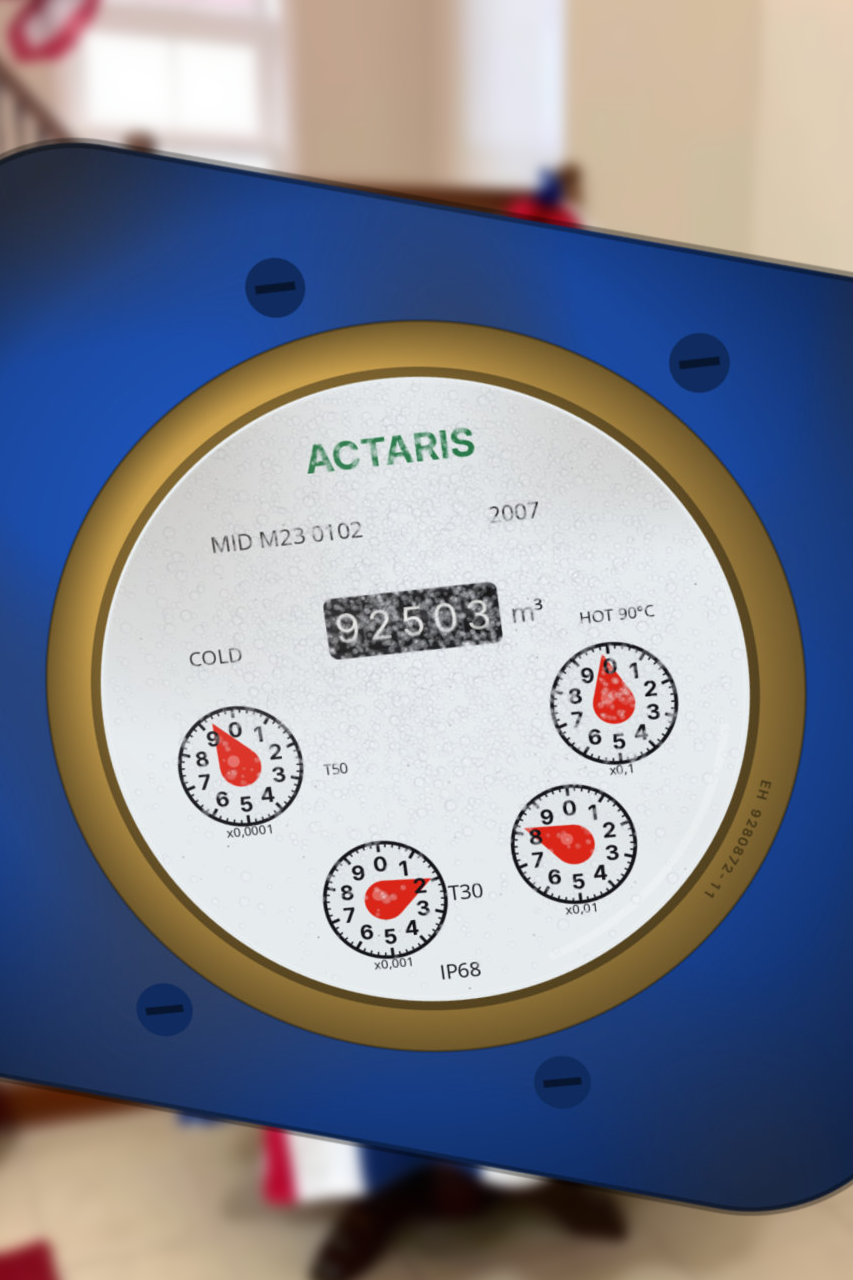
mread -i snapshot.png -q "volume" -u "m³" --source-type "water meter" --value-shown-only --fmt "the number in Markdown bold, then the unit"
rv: **92502.9819** m³
